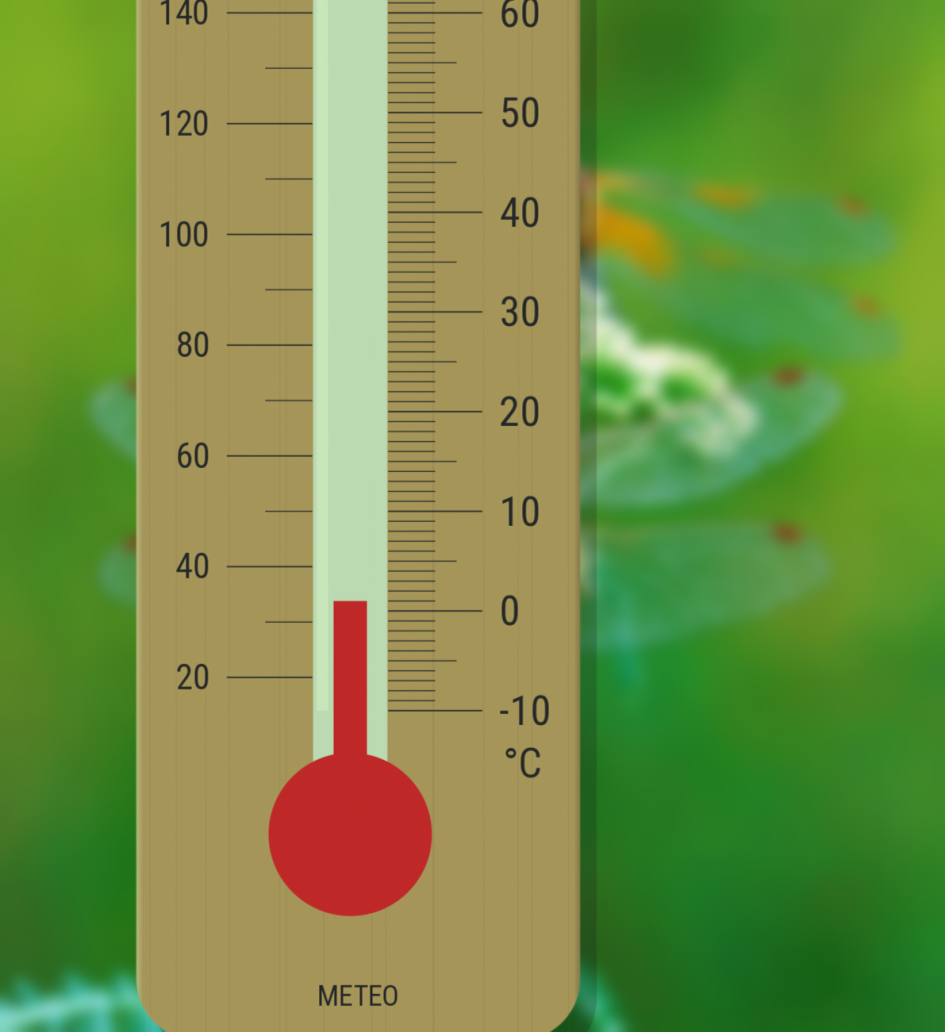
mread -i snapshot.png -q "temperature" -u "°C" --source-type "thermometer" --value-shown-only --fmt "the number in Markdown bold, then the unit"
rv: **1** °C
